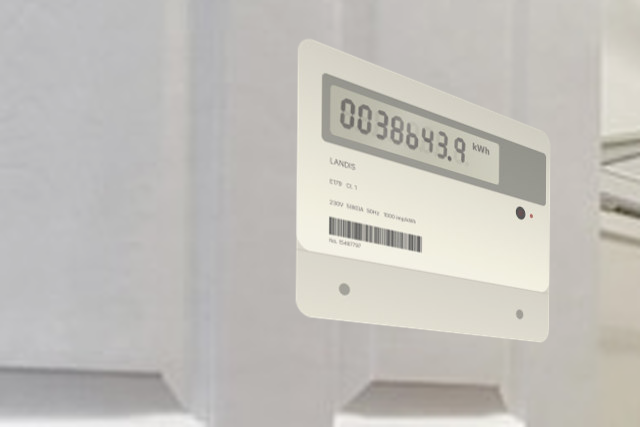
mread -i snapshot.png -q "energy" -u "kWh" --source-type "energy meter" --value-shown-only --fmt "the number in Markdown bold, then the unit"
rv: **38643.9** kWh
